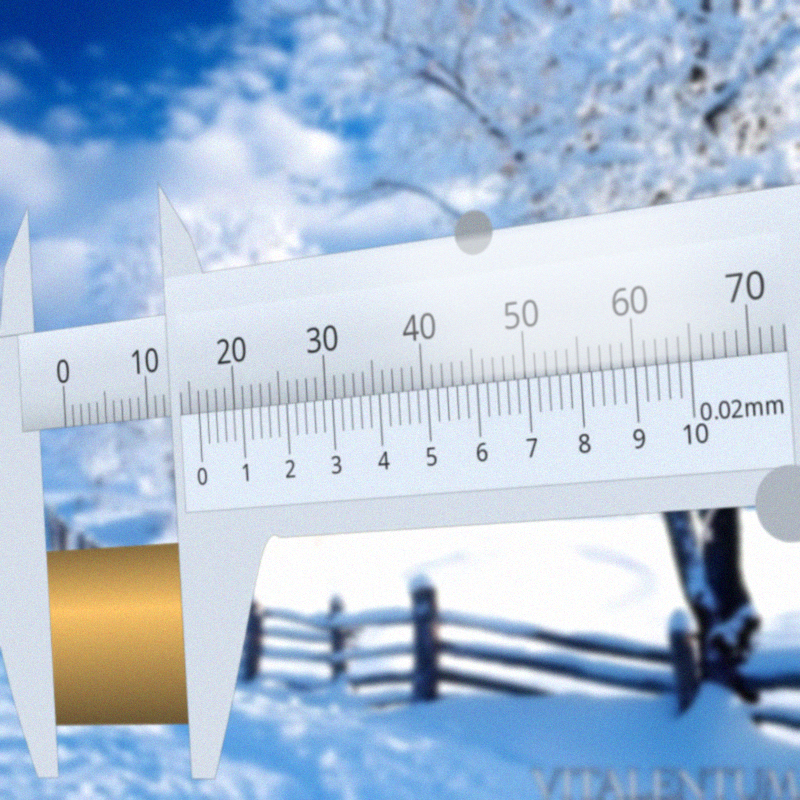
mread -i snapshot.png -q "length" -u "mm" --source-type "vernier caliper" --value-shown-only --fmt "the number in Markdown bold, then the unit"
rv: **16.0** mm
